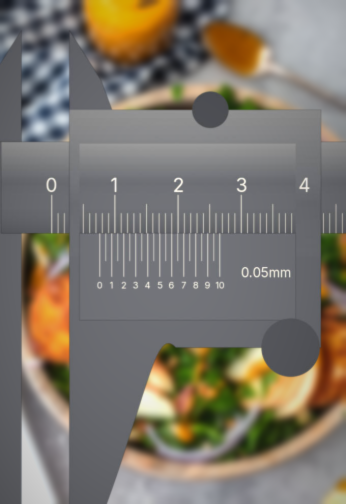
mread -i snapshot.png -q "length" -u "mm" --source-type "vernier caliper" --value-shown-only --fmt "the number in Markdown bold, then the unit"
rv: **7.6** mm
